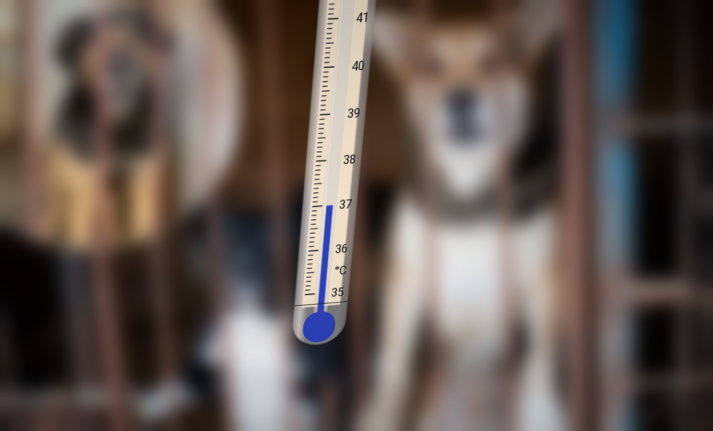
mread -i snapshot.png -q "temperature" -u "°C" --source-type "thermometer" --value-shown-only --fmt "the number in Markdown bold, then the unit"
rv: **37** °C
